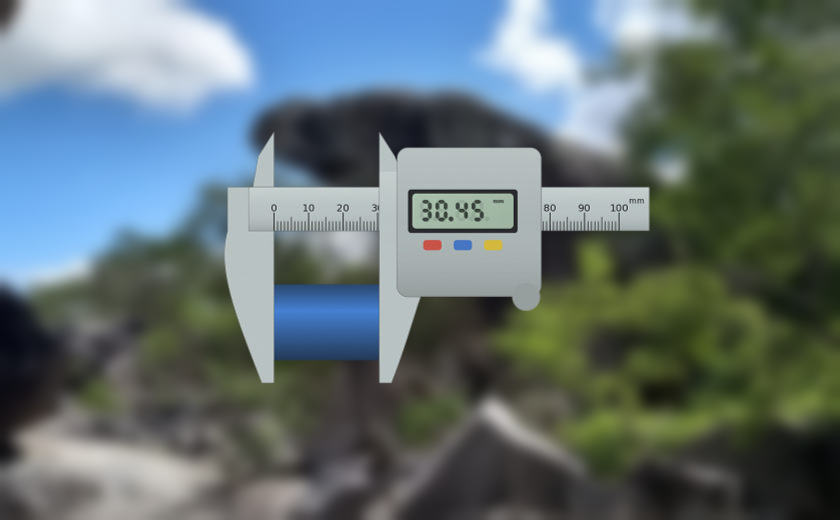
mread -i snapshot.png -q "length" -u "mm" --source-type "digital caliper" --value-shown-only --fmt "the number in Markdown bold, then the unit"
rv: **30.45** mm
